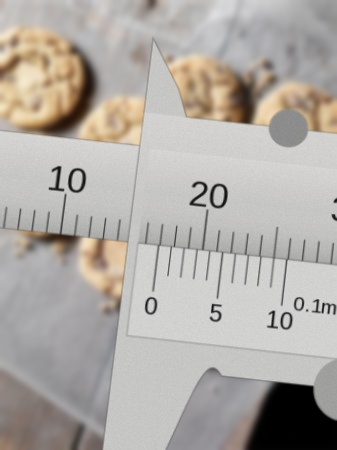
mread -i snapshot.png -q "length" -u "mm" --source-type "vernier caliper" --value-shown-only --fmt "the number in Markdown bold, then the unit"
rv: **16.9** mm
